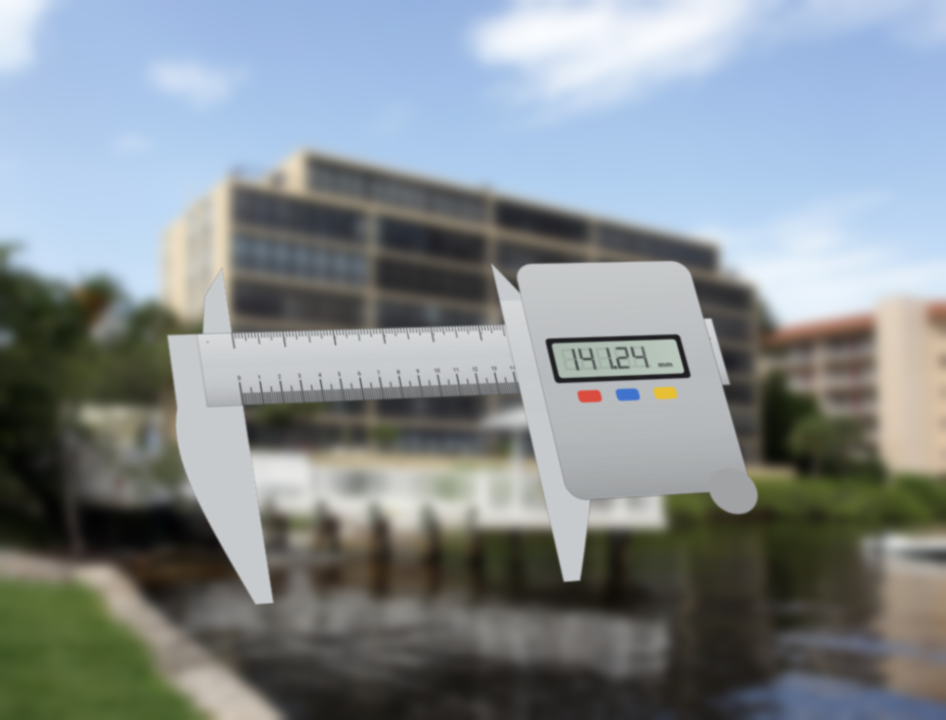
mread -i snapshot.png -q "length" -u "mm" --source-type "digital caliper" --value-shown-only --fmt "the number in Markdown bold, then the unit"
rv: **141.24** mm
